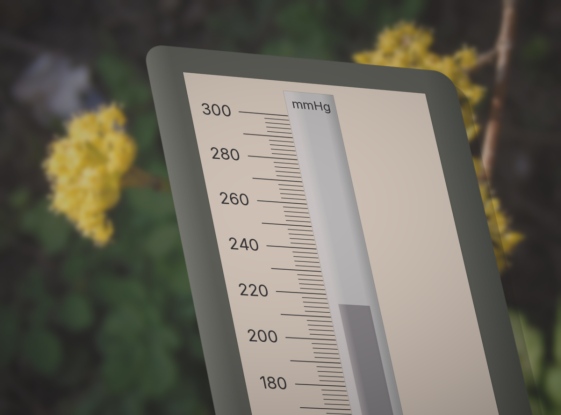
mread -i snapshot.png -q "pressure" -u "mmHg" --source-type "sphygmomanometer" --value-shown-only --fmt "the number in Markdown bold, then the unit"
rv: **216** mmHg
